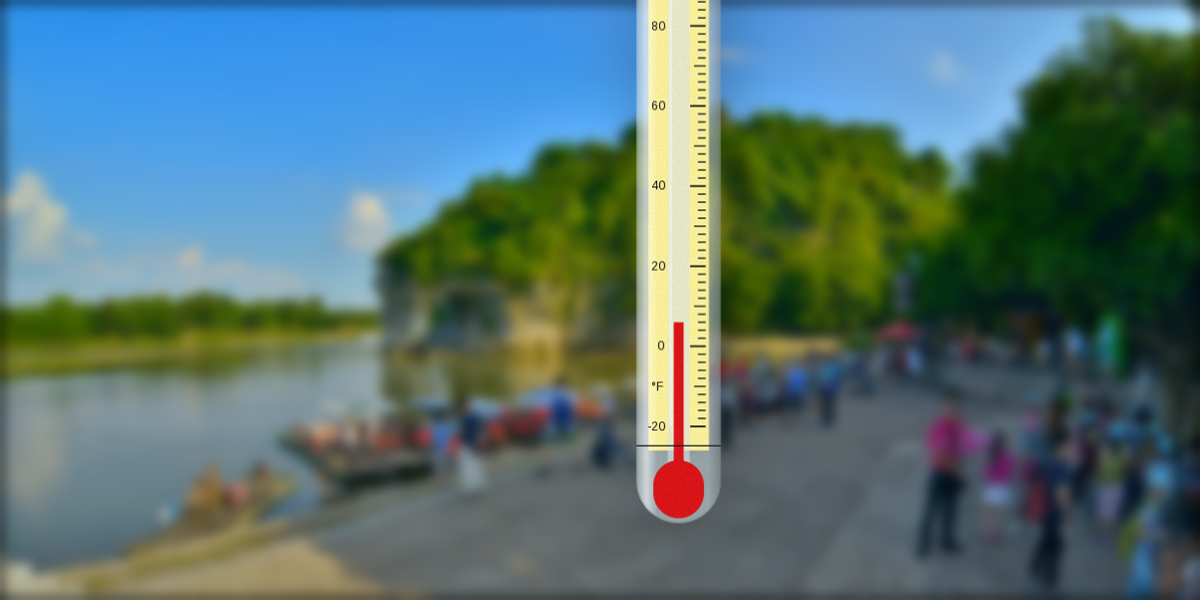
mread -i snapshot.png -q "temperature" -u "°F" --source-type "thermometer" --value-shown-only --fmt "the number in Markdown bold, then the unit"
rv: **6** °F
